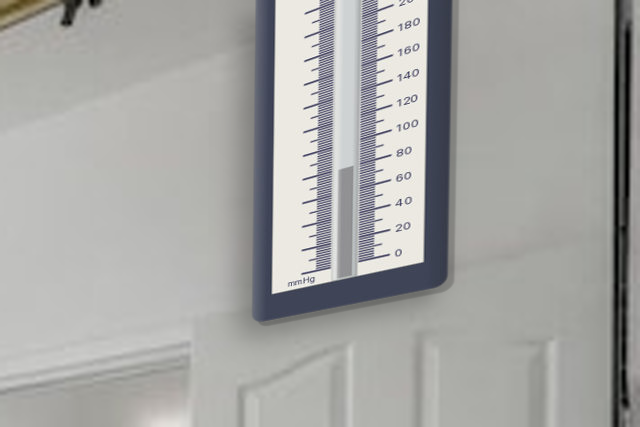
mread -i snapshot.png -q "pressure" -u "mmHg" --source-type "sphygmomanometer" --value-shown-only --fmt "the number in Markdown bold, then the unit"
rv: **80** mmHg
